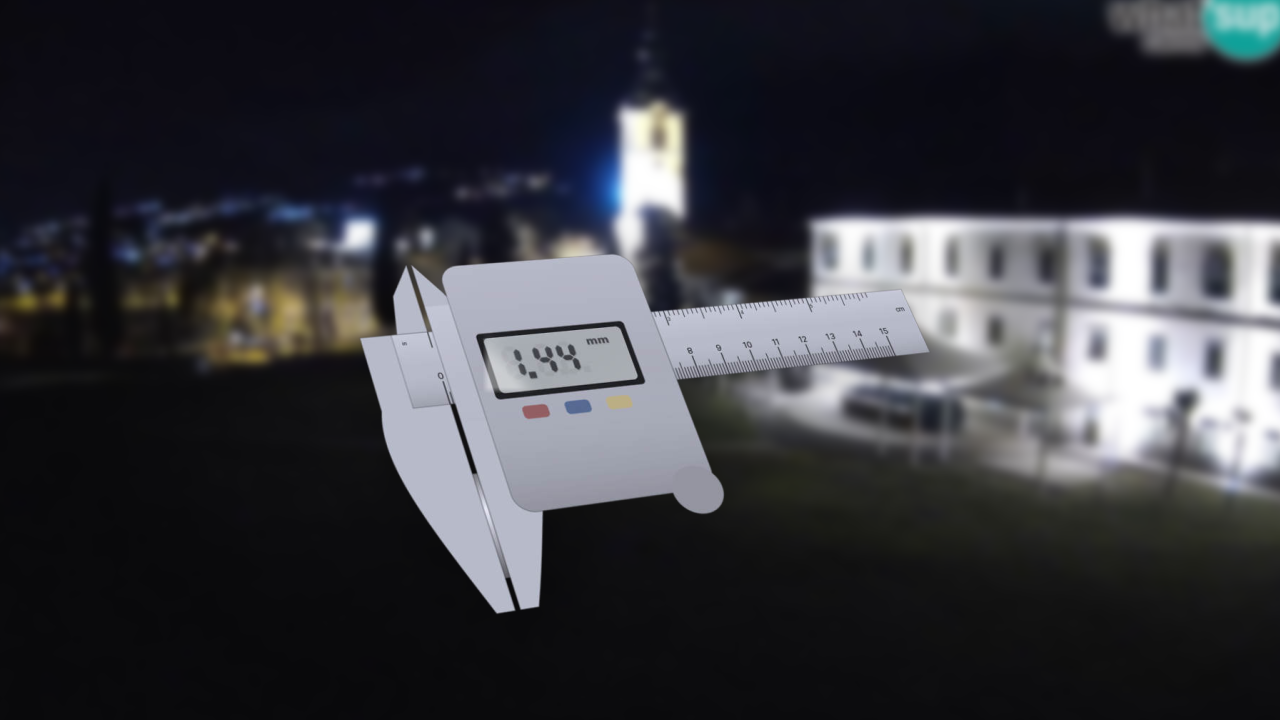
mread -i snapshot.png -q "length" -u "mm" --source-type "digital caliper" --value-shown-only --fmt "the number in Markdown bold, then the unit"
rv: **1.44** mm
